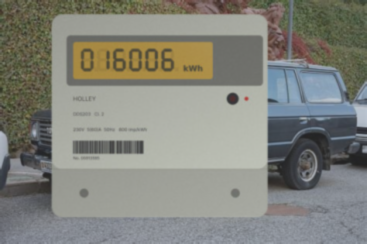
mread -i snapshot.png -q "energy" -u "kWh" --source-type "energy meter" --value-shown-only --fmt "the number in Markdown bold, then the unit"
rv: **16006** kWh
